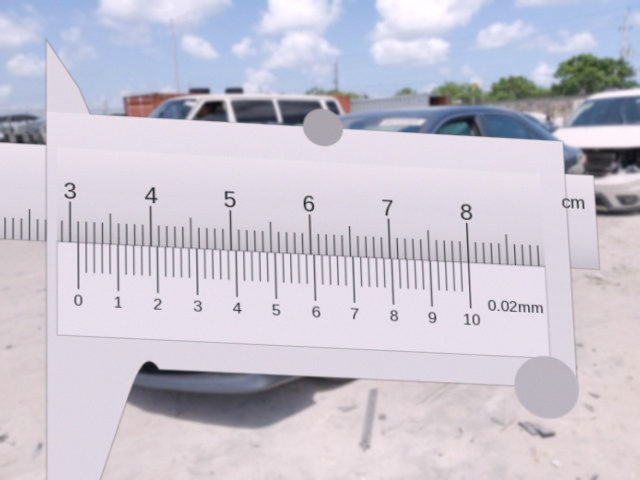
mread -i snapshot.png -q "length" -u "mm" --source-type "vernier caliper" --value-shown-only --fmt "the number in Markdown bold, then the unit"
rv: **31.0** mm
